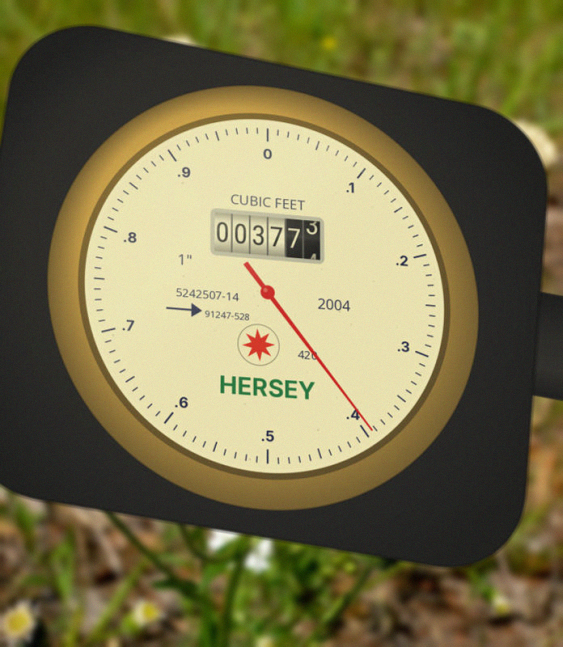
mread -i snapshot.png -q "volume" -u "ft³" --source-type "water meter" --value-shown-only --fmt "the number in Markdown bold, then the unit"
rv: **3773.39** ft³
